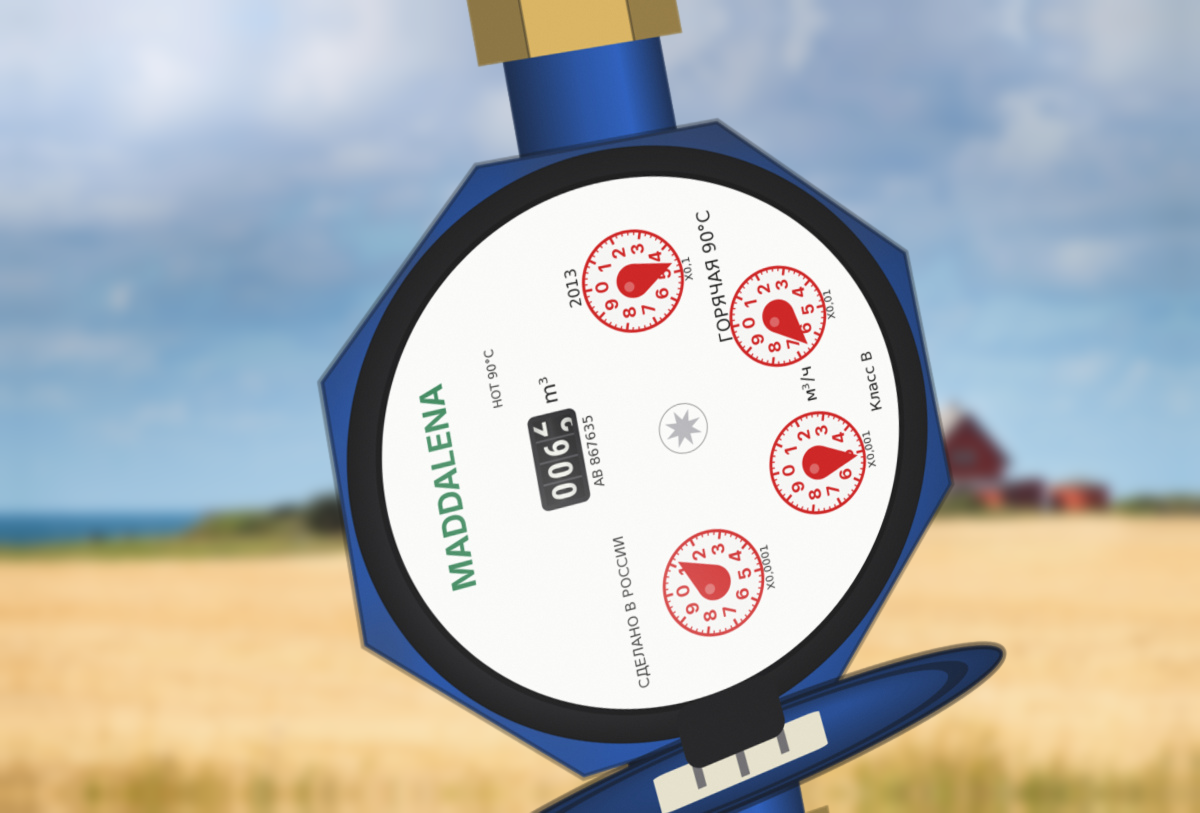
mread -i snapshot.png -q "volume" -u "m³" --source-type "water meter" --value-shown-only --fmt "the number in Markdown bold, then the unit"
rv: **62.4651** m³
